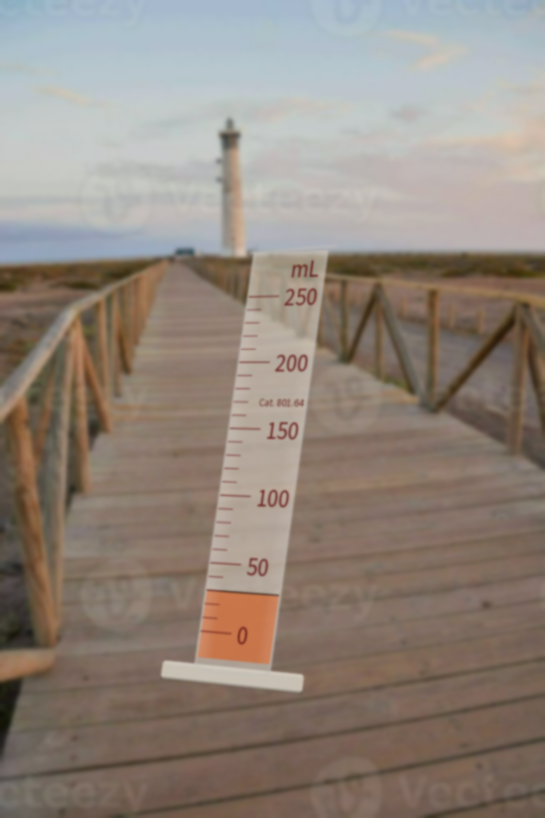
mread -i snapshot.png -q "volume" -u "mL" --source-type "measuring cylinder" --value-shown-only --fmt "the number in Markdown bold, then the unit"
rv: **30** mL
